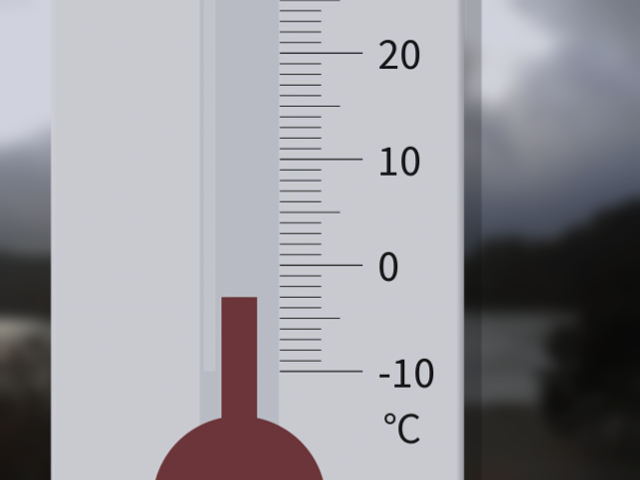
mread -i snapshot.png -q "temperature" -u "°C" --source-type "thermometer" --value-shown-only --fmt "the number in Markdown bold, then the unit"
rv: **-3** °C
